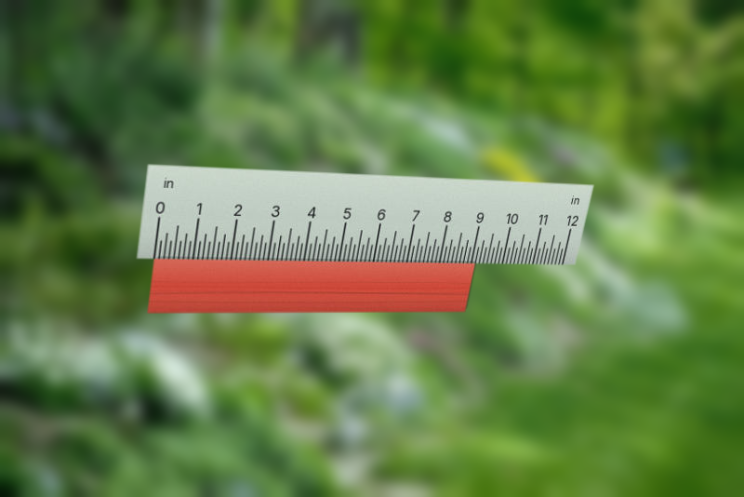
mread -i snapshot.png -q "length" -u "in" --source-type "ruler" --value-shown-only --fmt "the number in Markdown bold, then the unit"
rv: **9.125** in
